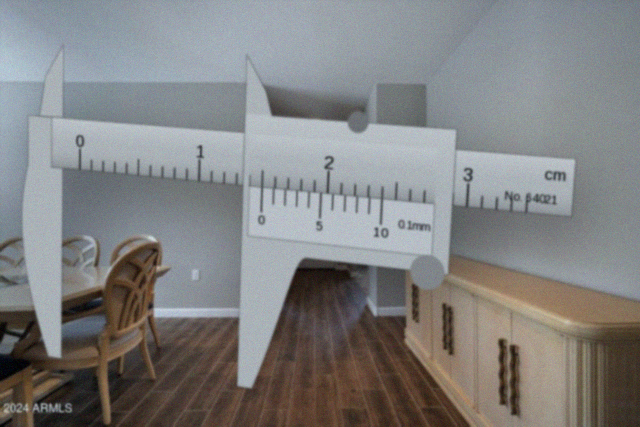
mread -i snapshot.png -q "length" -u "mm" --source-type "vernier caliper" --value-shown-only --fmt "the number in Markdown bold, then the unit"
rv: **15.0** mm
